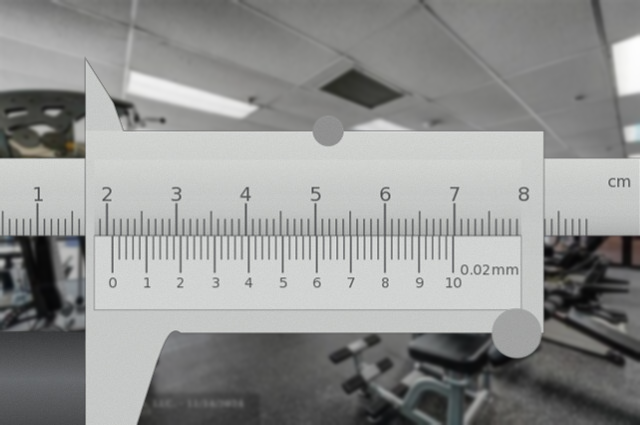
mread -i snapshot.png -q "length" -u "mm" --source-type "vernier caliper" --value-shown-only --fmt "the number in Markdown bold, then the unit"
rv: **20.8** mm
